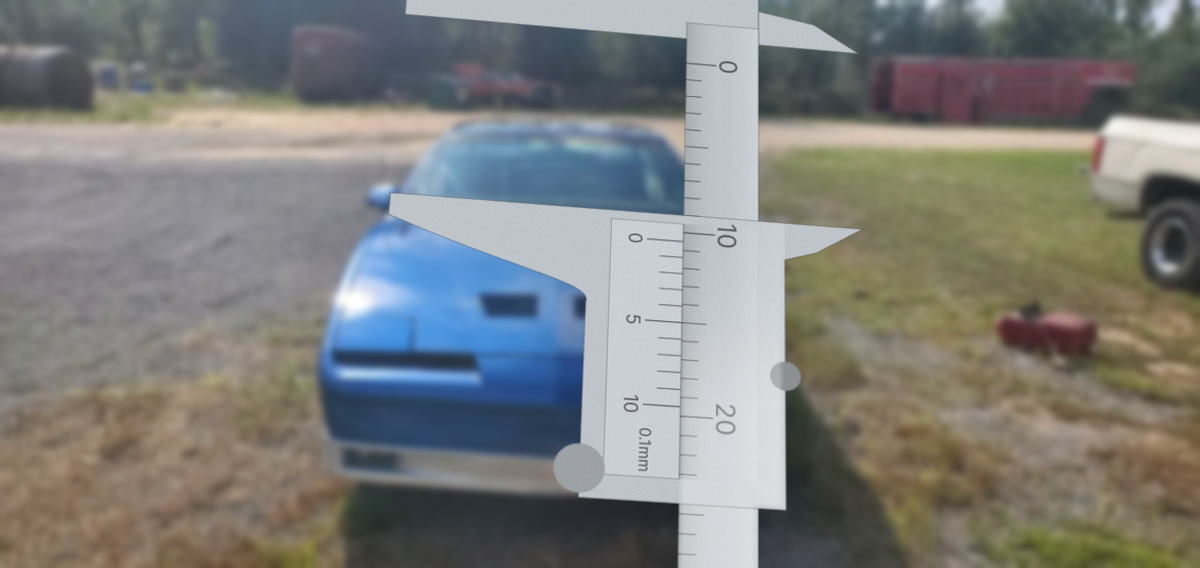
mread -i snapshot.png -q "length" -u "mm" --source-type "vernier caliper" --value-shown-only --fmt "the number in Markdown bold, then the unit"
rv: **10.5** mm
